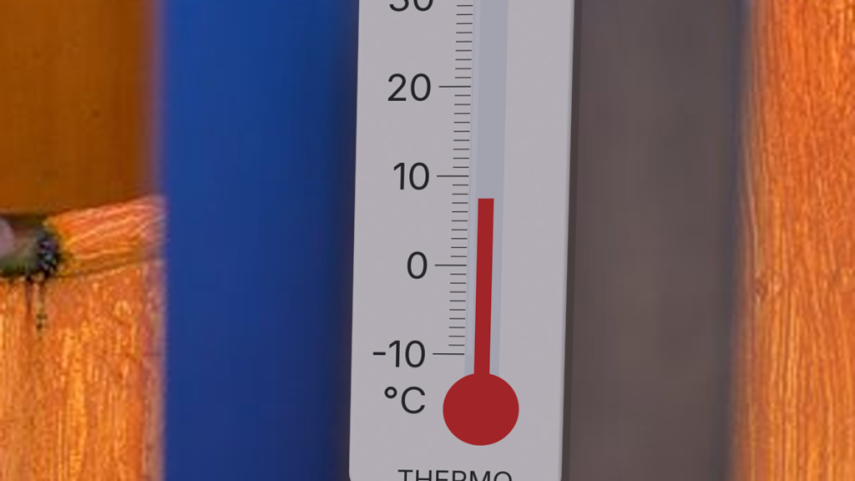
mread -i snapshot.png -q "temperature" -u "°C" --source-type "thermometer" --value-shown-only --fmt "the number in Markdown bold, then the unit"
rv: **7.5** °C
